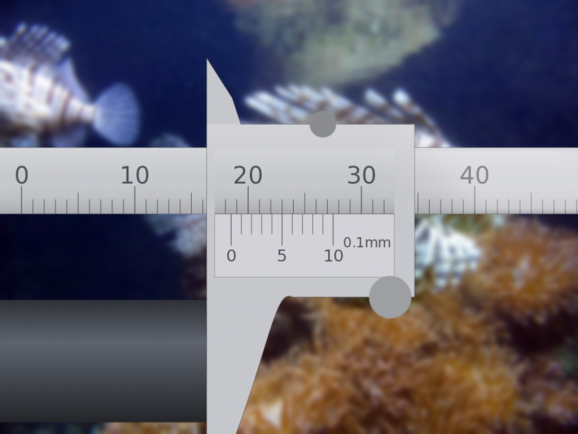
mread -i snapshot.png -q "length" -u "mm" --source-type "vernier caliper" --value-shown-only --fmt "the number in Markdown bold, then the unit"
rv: **18.5** mm
